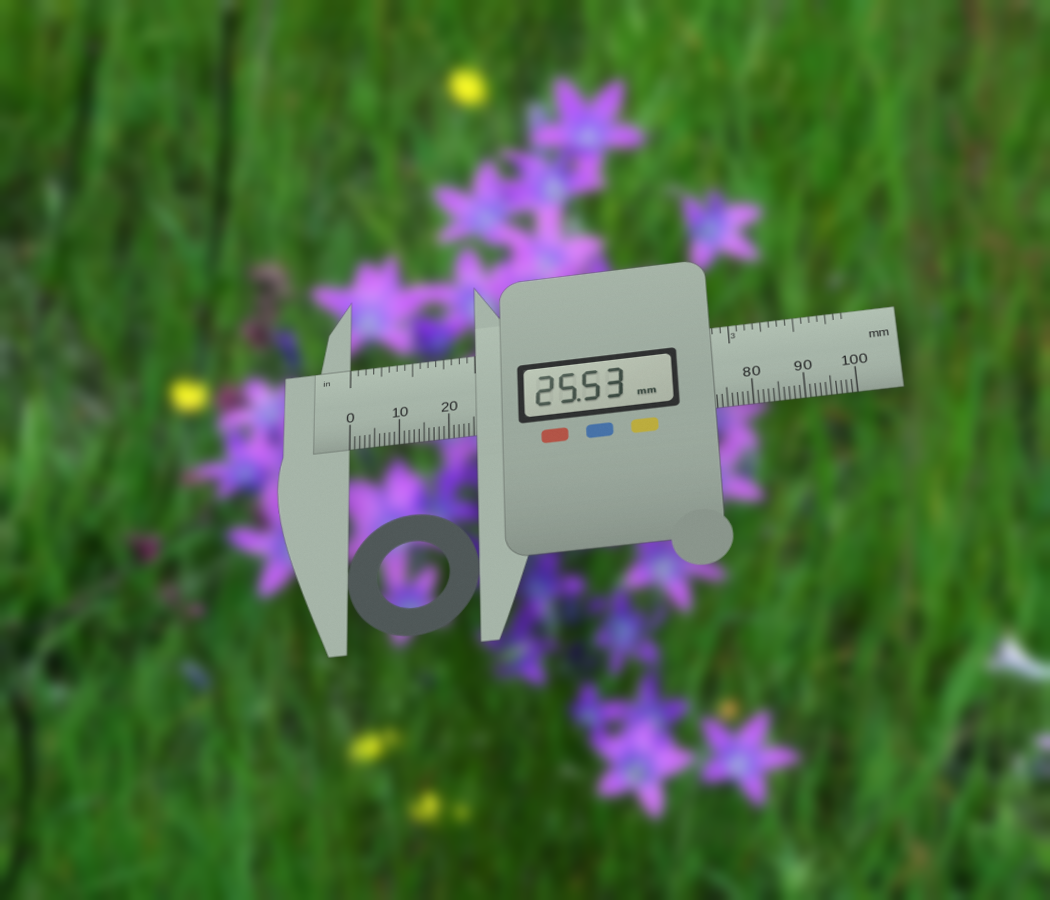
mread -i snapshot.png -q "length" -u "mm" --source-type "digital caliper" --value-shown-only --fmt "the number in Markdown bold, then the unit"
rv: **25.53** mm
